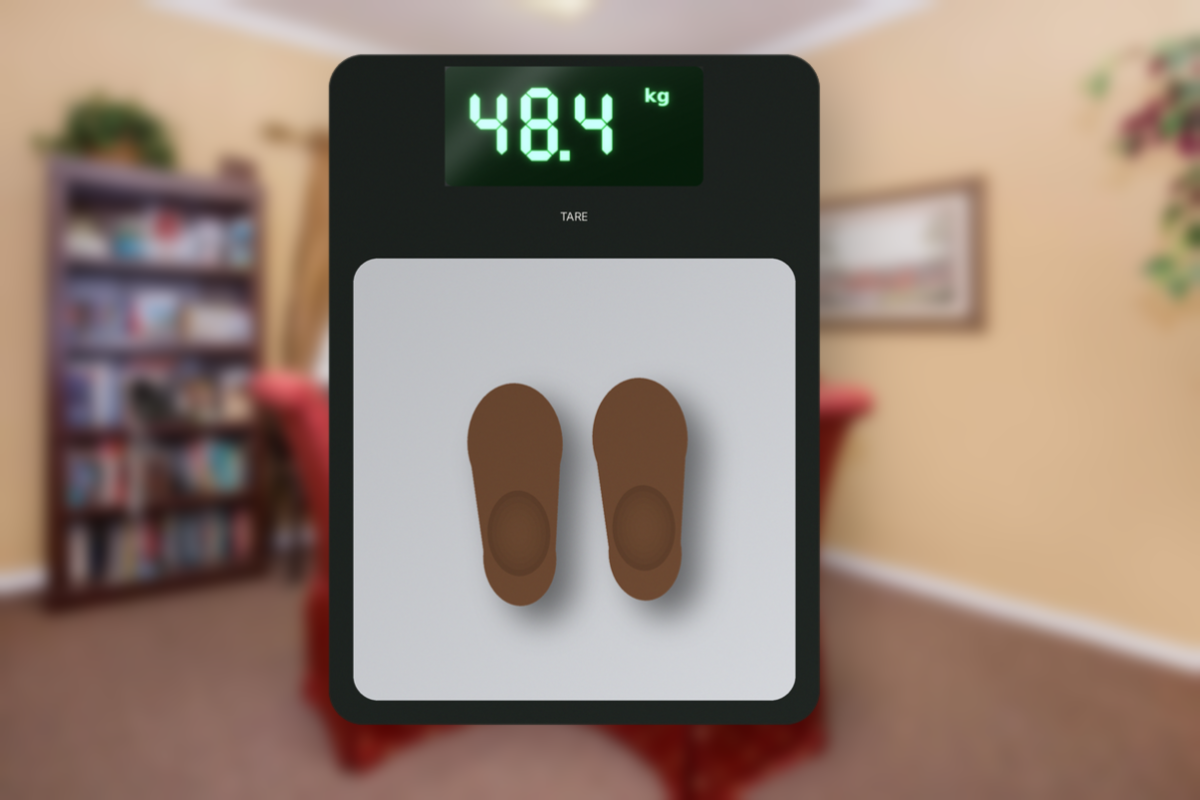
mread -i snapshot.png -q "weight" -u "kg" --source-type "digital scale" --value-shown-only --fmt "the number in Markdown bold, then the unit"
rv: **48.4** kg
